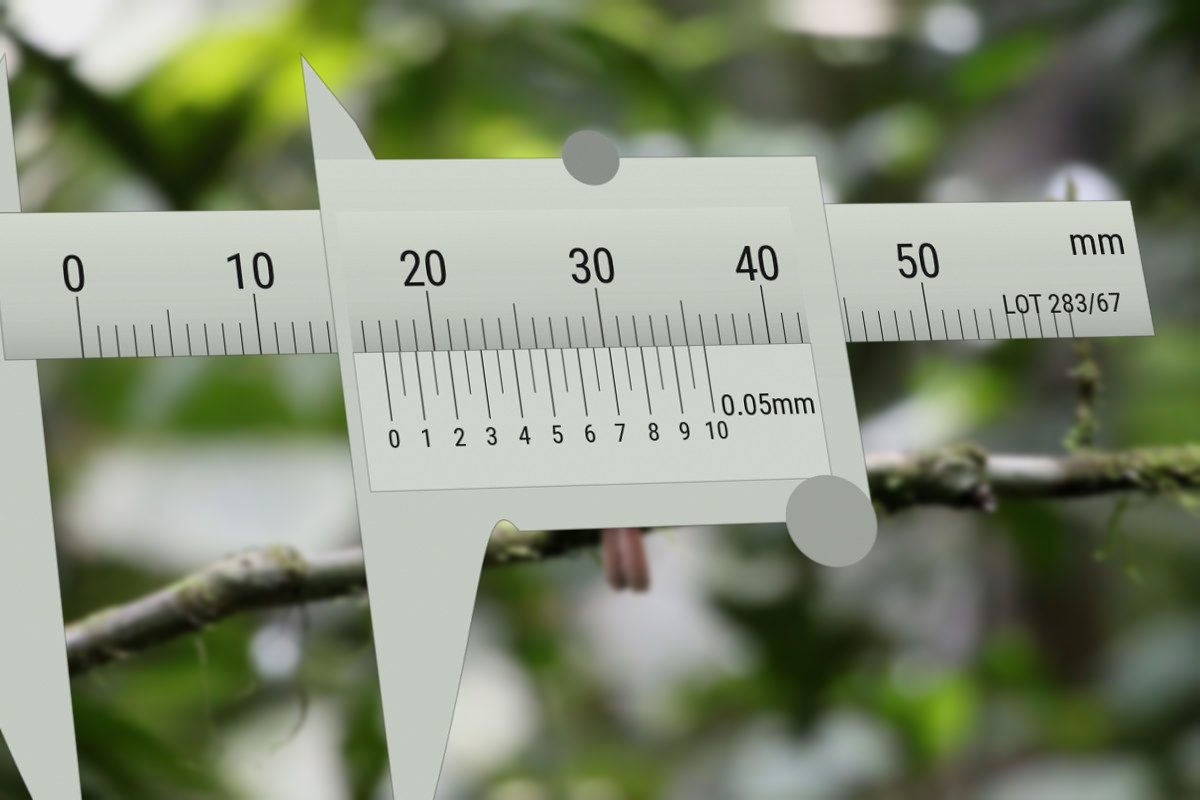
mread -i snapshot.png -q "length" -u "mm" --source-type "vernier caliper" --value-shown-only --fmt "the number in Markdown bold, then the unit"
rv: **17.0** mm
